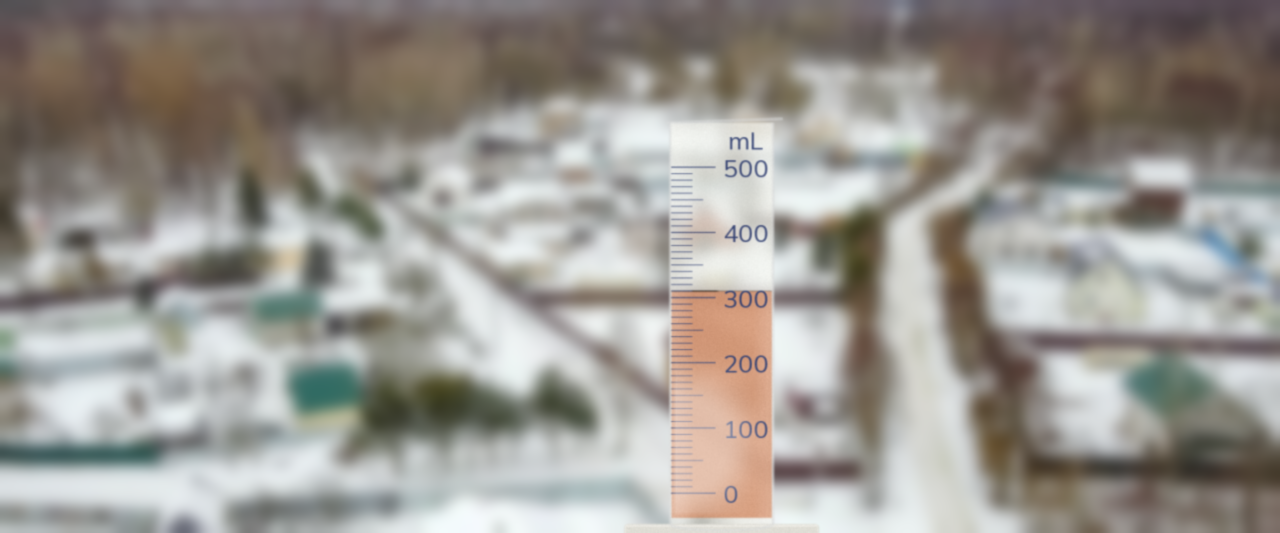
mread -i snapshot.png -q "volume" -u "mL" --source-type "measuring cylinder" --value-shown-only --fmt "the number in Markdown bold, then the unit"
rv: **310** mL
